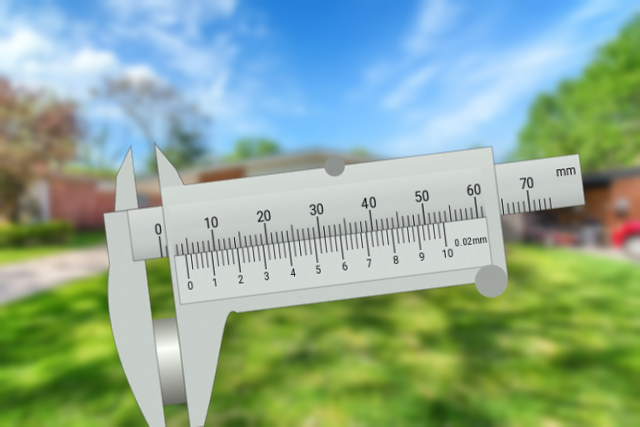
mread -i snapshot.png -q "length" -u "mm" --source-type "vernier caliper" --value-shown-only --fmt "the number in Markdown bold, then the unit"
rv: **4.5** mm
